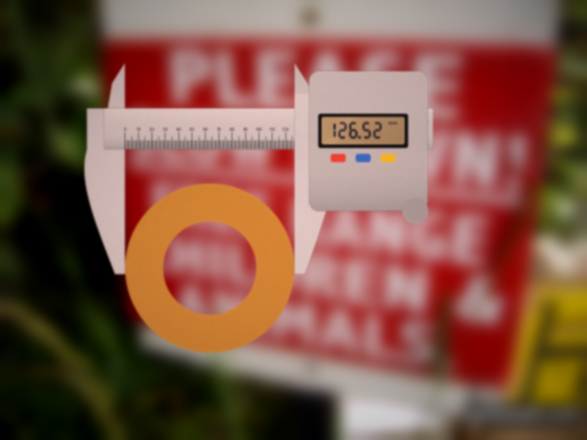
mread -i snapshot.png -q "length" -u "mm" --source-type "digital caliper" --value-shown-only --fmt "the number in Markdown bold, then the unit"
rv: **126.52** mm
